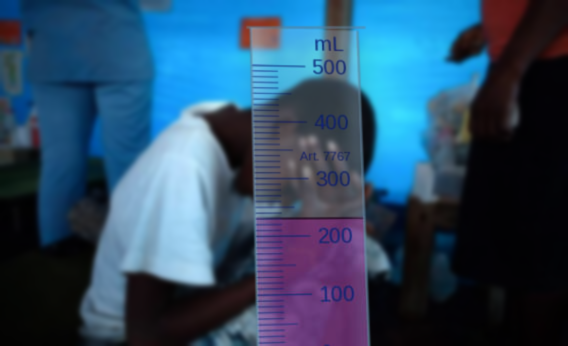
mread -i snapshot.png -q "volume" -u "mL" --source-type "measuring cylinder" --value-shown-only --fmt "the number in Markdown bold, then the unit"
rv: **230** mL
